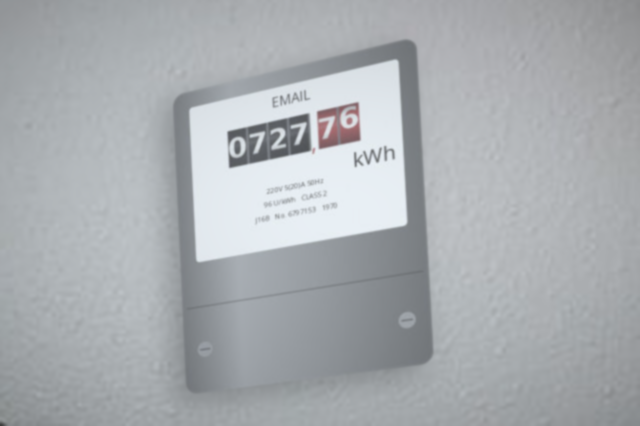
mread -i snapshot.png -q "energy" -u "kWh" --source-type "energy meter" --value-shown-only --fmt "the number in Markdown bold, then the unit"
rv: **727.76** kWh
